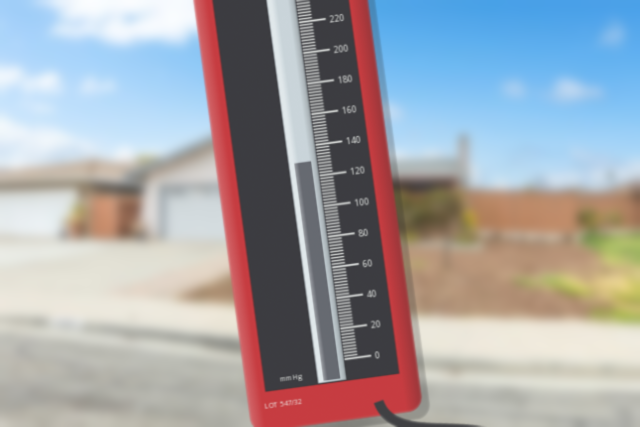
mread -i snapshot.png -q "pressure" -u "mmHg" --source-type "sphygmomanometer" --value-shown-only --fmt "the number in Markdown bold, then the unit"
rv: **130** mmHg
